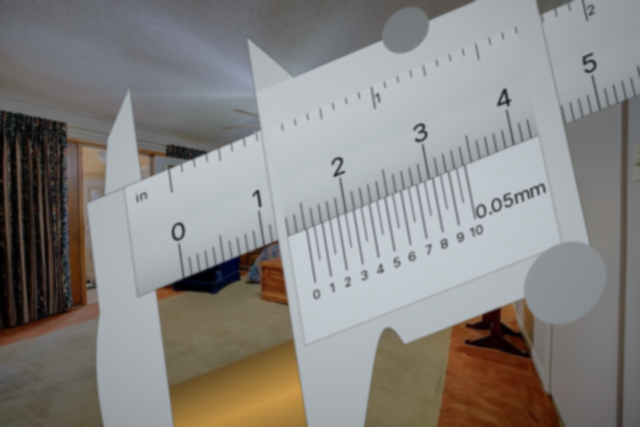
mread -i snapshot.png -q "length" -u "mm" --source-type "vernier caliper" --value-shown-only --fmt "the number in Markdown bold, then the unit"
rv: **15.2** mm
